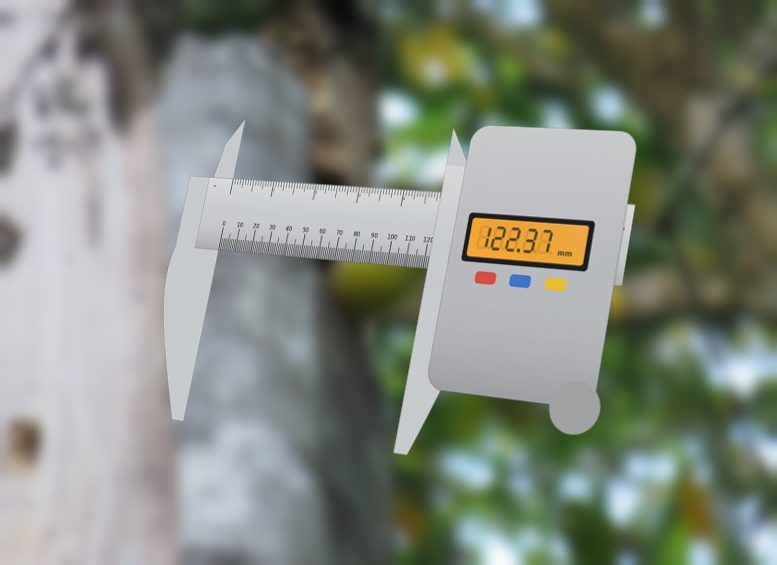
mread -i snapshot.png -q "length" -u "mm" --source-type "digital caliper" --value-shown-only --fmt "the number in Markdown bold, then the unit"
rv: **122.37** mm
